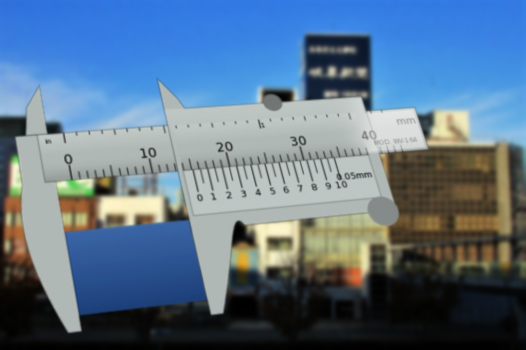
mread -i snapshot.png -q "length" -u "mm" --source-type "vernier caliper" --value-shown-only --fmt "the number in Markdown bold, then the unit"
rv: **15.2** mm
